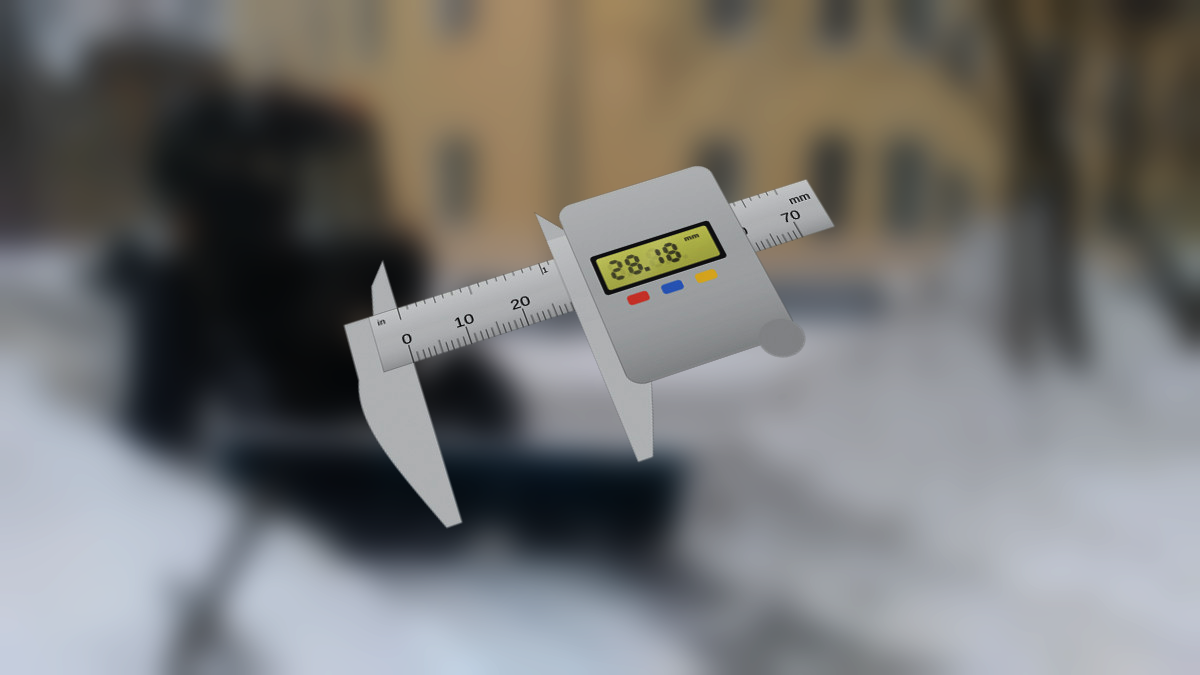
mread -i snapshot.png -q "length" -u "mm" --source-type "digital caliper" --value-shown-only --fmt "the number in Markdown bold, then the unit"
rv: **28.18** mm
